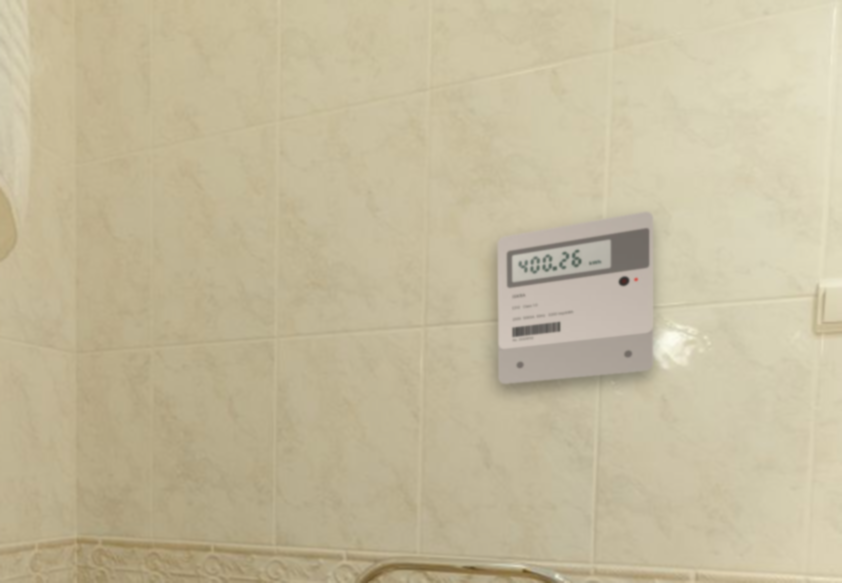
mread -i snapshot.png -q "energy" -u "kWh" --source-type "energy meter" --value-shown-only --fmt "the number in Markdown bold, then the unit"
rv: **400.26** kWh
